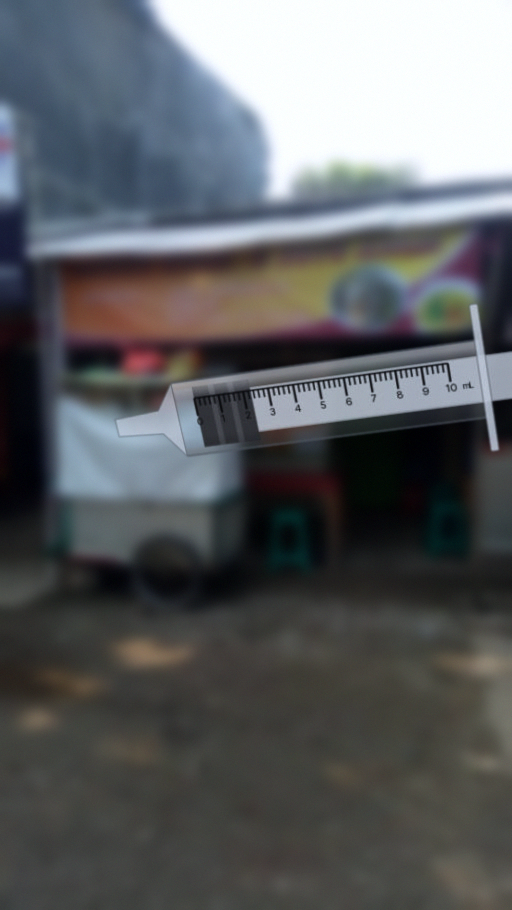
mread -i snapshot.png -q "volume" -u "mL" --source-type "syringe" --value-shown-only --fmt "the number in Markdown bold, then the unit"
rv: **0** mL
